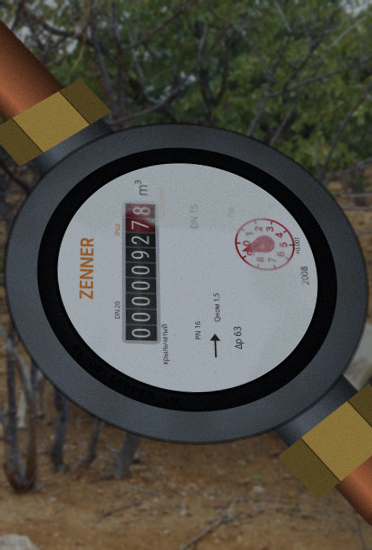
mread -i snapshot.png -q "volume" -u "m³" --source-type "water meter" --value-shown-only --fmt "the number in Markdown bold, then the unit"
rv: **92.779** m³
